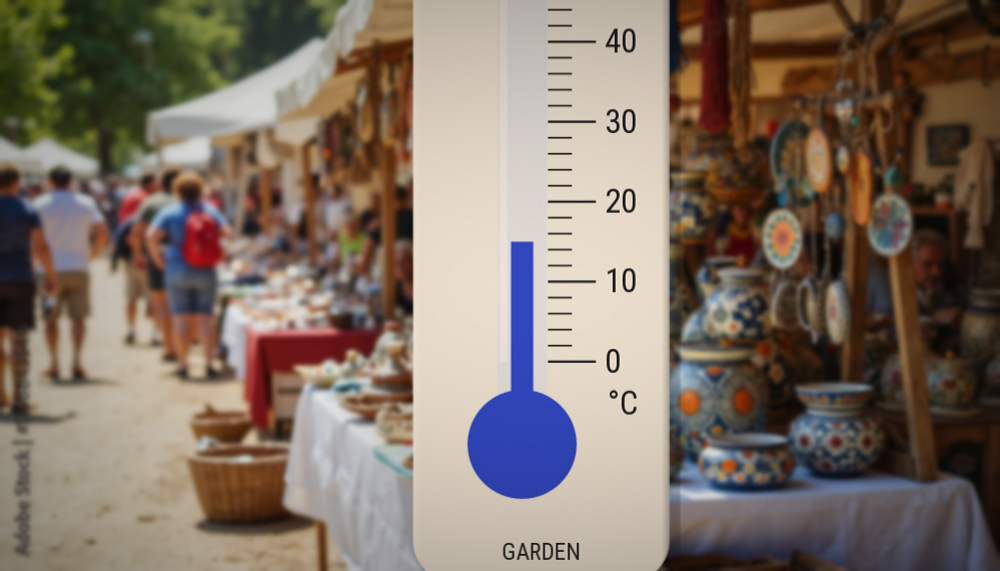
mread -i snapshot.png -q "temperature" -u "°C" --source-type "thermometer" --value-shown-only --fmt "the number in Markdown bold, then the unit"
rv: **15** °C
